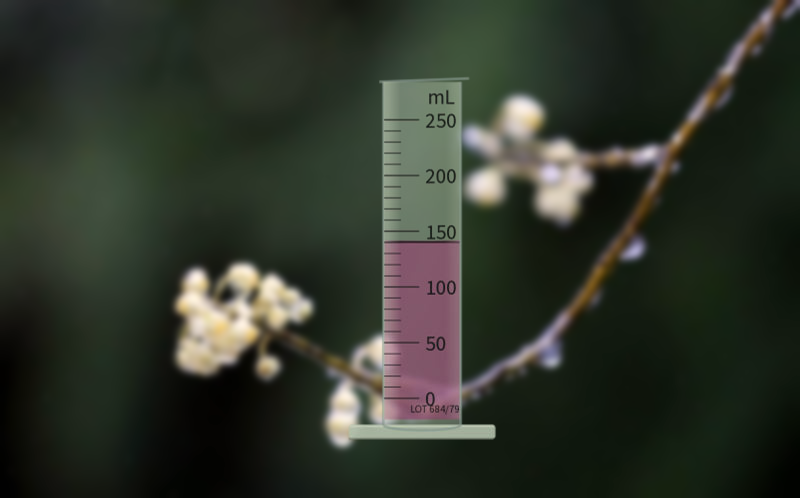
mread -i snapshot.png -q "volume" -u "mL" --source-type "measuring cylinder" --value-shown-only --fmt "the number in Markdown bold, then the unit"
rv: **140** mL
